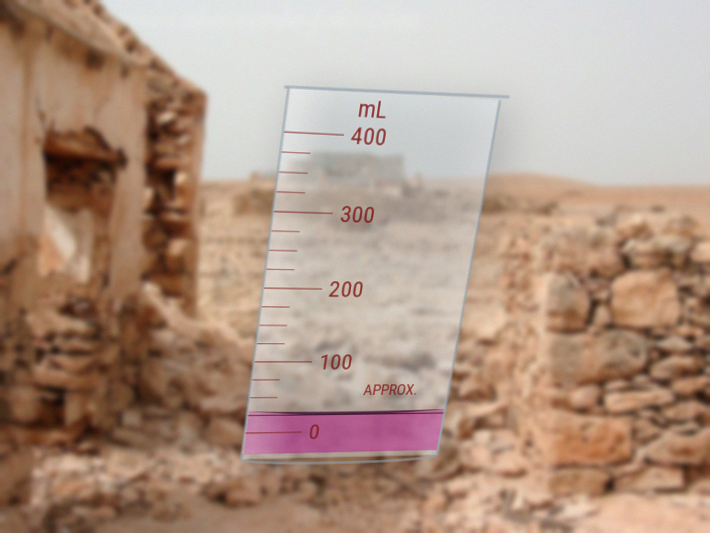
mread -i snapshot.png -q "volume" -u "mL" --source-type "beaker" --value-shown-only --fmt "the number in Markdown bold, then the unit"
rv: **25** mL
